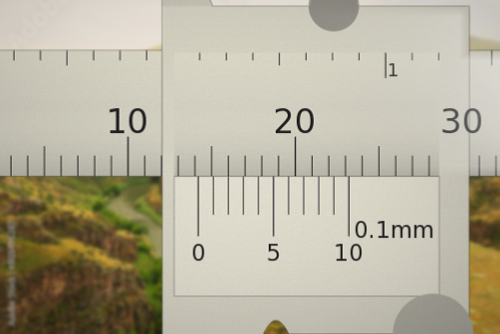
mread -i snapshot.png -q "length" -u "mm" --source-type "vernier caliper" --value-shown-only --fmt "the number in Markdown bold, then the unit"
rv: **14.2** mm
